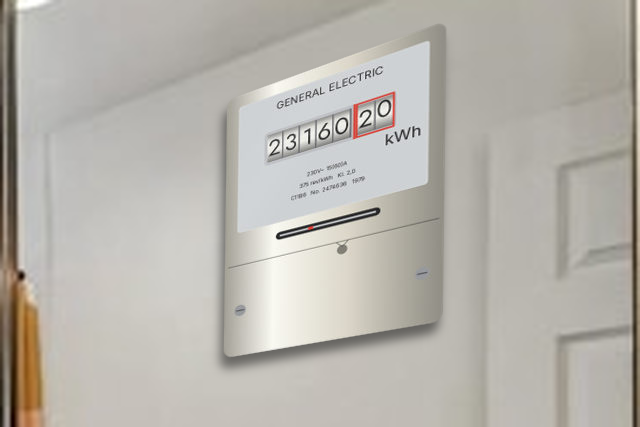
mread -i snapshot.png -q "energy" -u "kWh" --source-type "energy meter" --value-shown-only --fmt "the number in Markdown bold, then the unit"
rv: **23160.20** kWh
